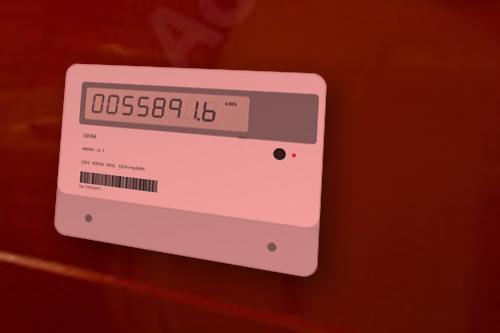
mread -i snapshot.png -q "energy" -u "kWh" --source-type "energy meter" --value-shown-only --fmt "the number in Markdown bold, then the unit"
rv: **55891.6** kWh
